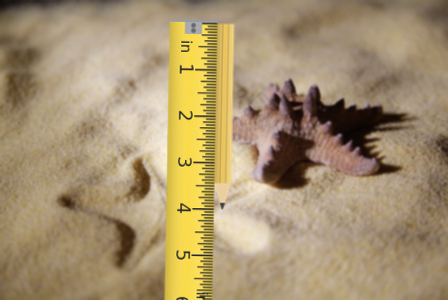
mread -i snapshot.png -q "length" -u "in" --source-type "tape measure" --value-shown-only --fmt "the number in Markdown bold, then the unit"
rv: **4** in
